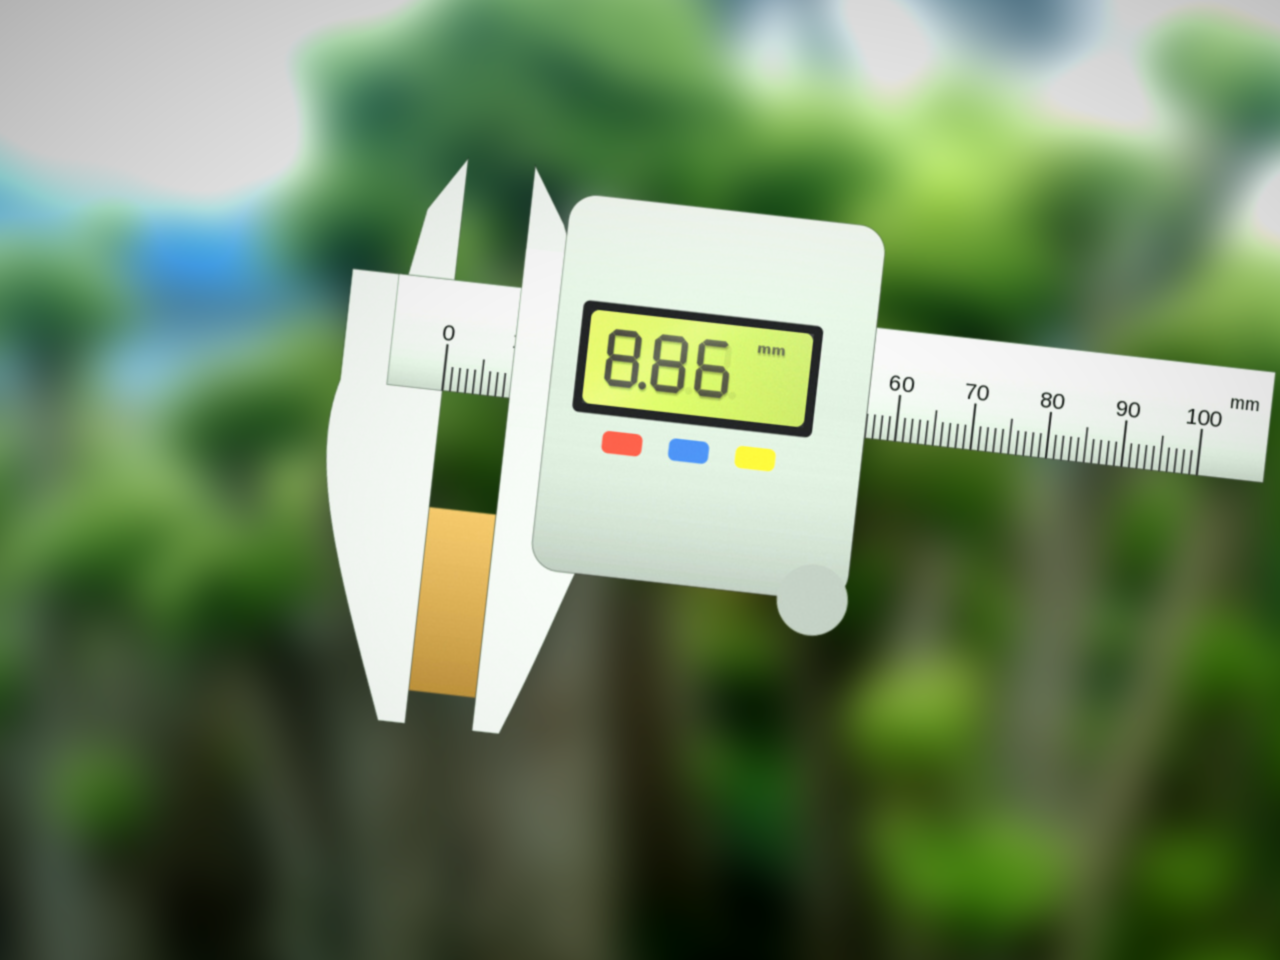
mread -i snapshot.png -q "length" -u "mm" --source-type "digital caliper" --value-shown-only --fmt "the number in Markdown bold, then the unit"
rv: **8.86** mm
